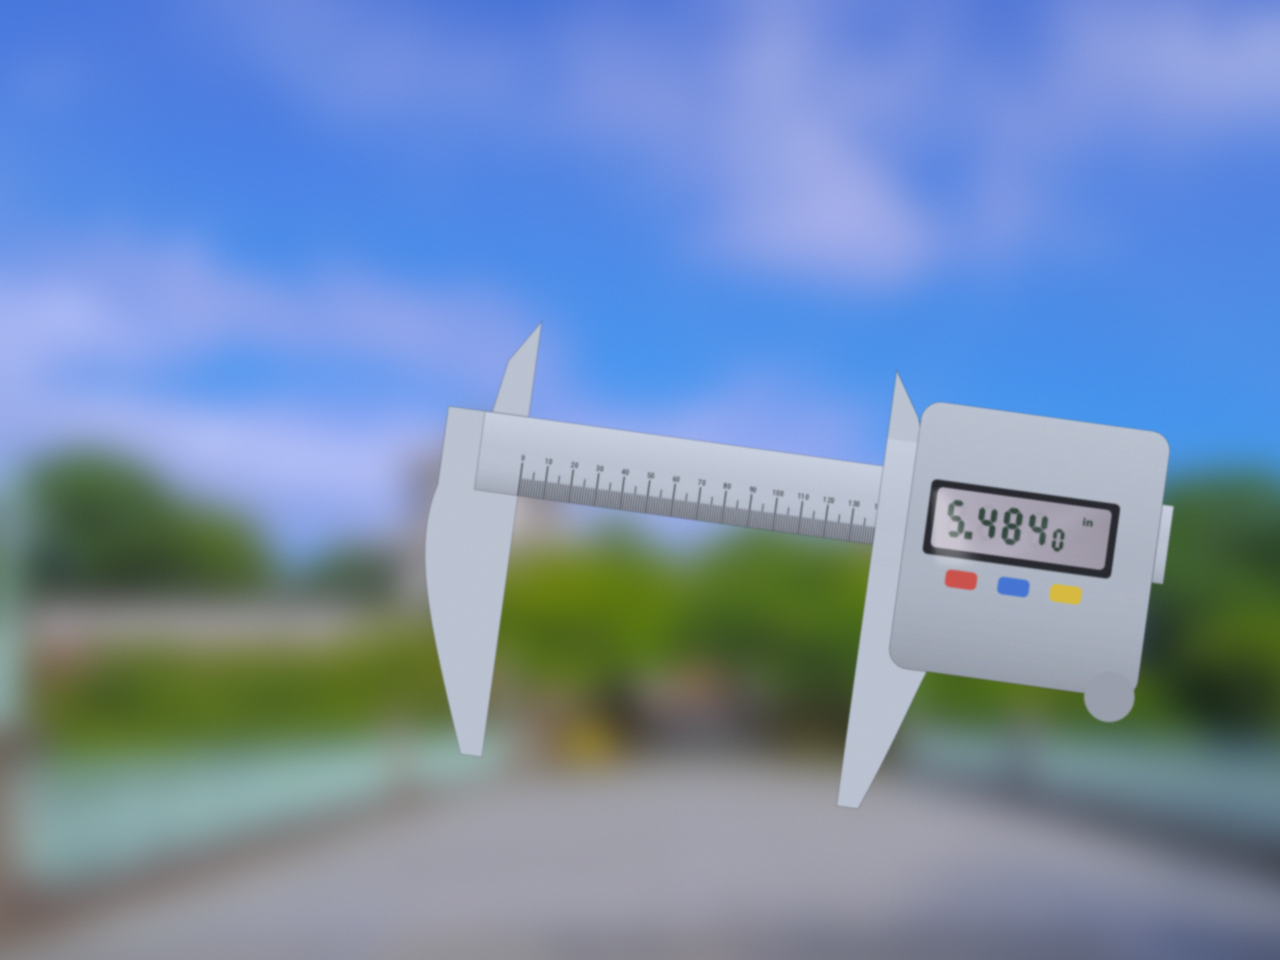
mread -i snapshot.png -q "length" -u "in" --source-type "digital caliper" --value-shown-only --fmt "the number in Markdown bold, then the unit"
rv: **5.4840** in
